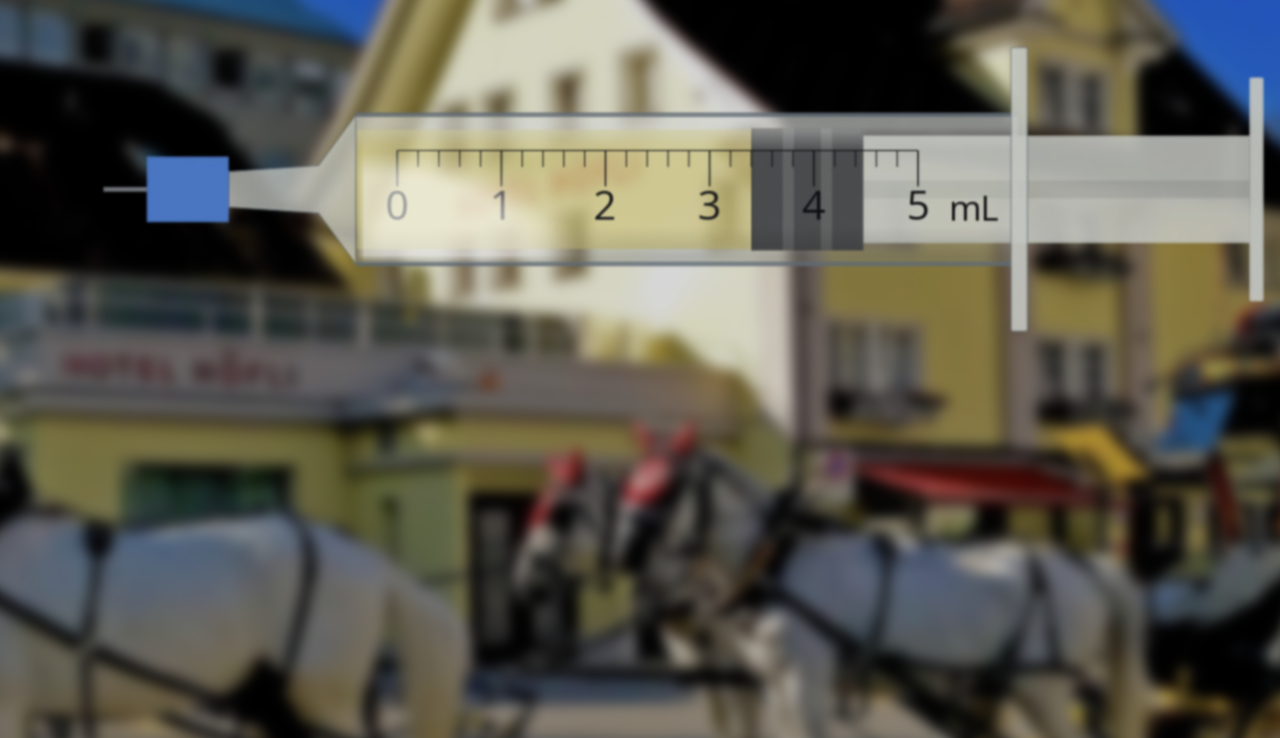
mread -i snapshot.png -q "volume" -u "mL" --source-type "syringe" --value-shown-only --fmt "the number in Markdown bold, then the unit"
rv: **3.4** mL
